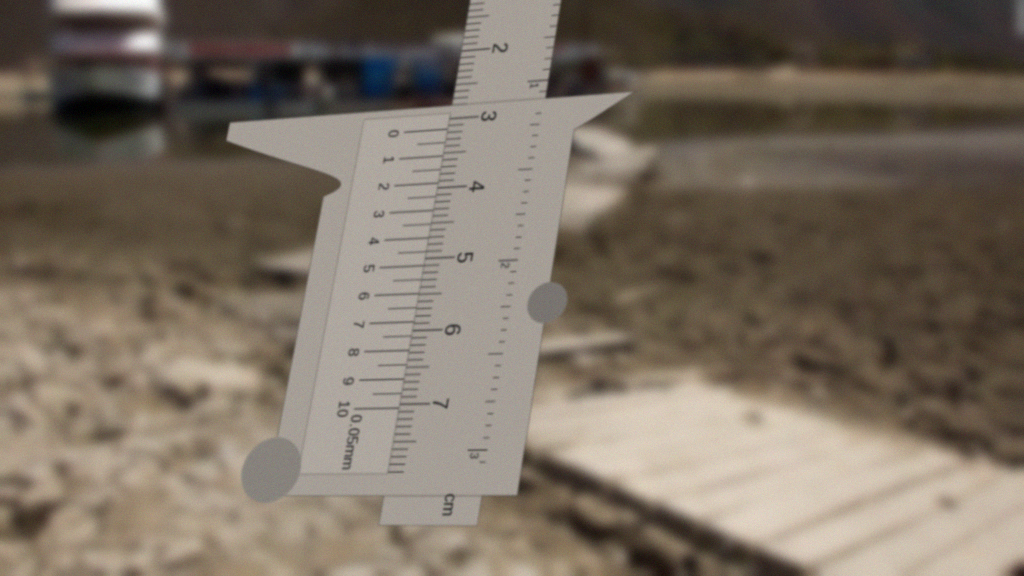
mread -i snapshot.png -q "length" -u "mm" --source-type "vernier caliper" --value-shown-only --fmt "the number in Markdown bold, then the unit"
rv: **31.5** mm
